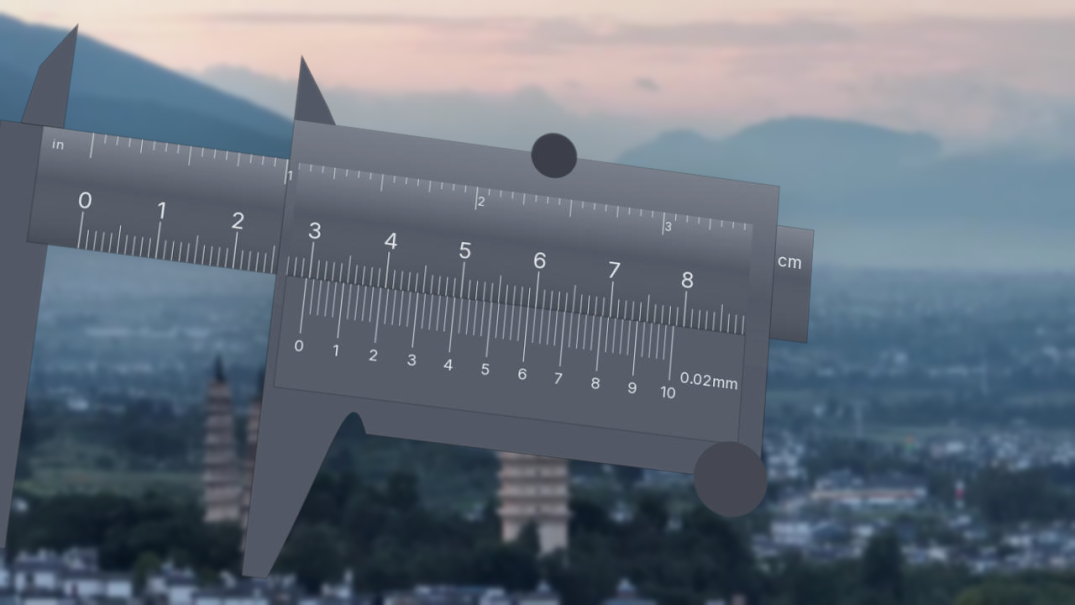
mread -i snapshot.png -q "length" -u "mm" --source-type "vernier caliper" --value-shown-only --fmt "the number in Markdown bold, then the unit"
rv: **29.6** mm
